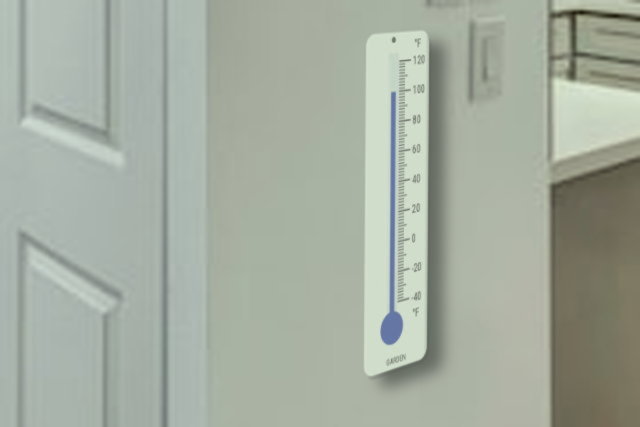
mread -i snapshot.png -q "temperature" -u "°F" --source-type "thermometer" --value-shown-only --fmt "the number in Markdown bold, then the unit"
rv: **100** °F
